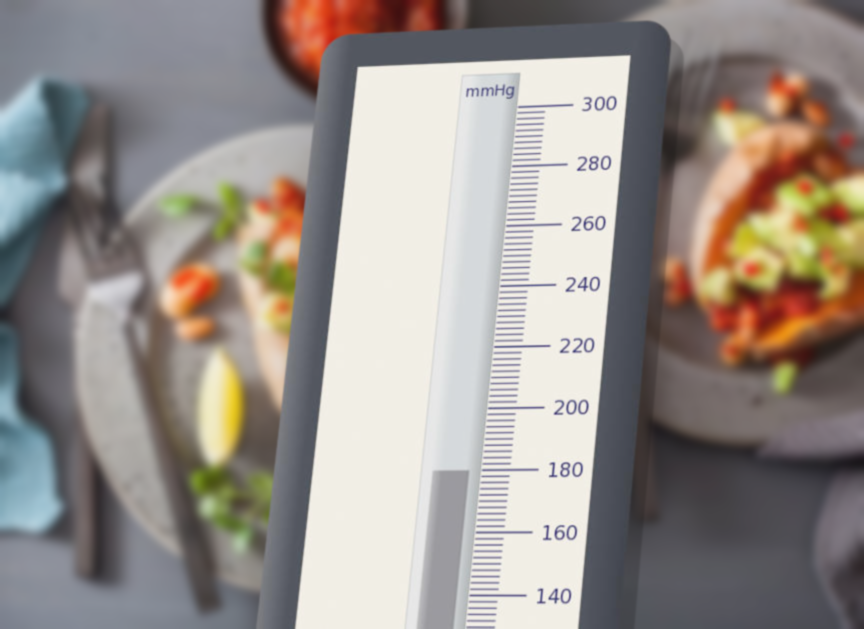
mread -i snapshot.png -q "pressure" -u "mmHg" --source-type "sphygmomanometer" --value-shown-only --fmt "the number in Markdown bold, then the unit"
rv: **180** mmHg
